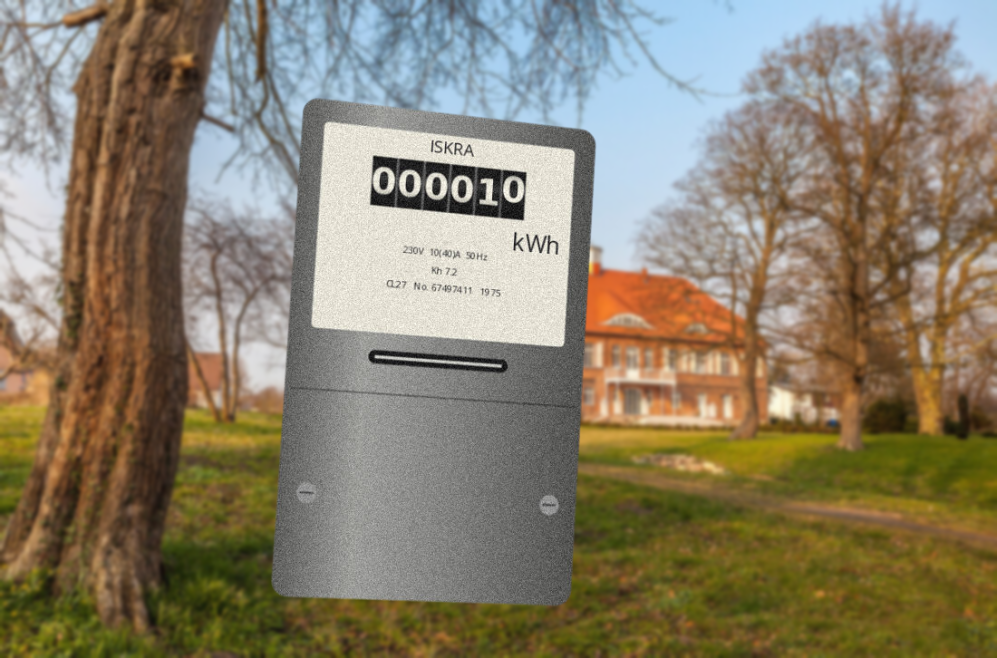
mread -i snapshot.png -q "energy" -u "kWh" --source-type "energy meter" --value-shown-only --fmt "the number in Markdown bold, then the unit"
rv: **10** kWh
